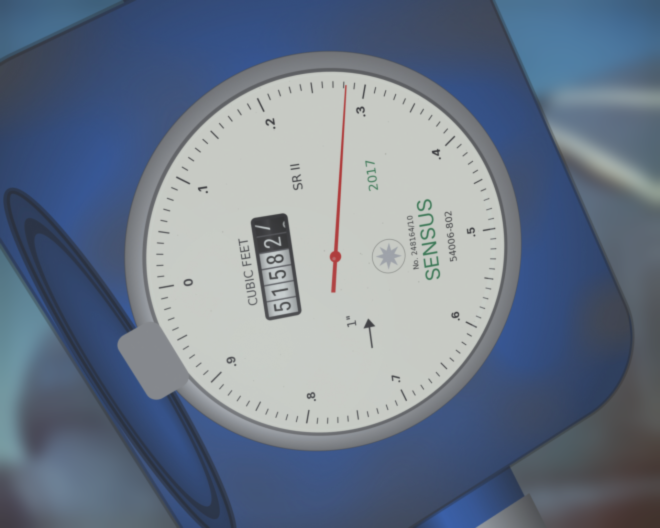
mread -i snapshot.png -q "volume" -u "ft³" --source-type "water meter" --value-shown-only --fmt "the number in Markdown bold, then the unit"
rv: **515827.28** ft³
